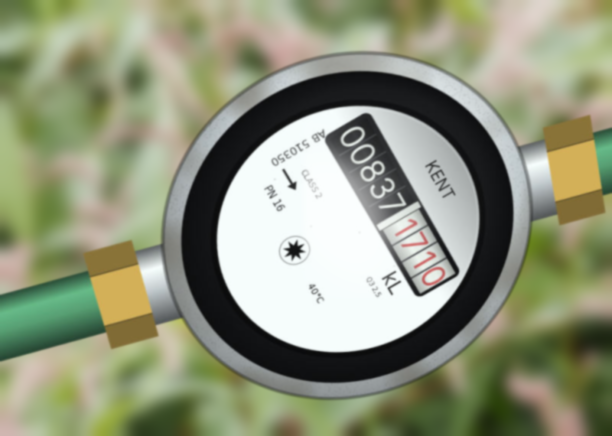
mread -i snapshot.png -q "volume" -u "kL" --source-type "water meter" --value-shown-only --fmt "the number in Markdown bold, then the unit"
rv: **837.1710** kL
